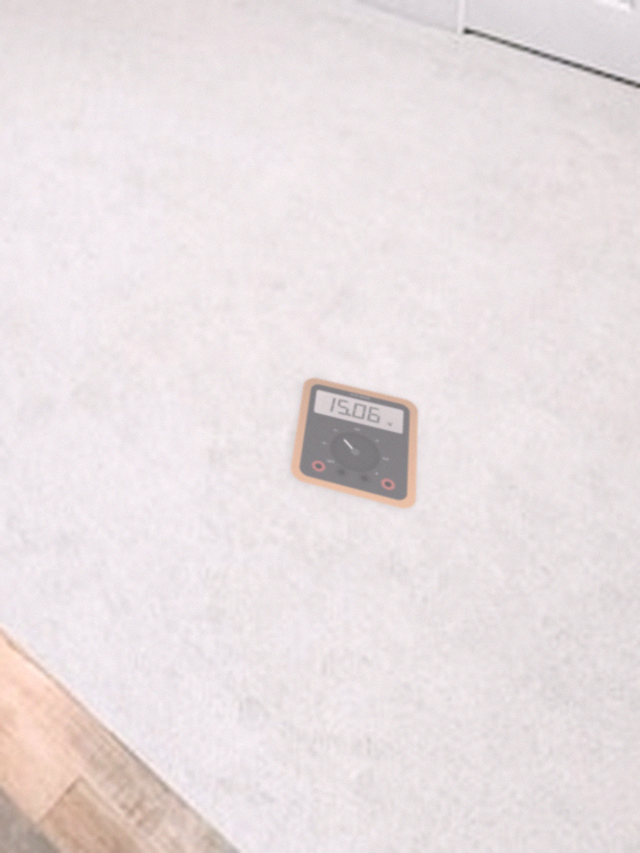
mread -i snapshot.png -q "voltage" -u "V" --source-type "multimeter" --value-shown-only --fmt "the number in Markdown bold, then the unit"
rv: **15.06** V
